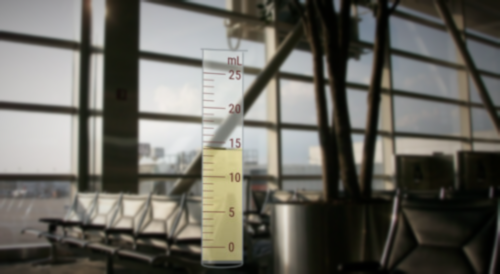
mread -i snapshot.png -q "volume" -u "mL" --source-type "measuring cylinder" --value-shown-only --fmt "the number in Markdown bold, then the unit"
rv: **14** mL
